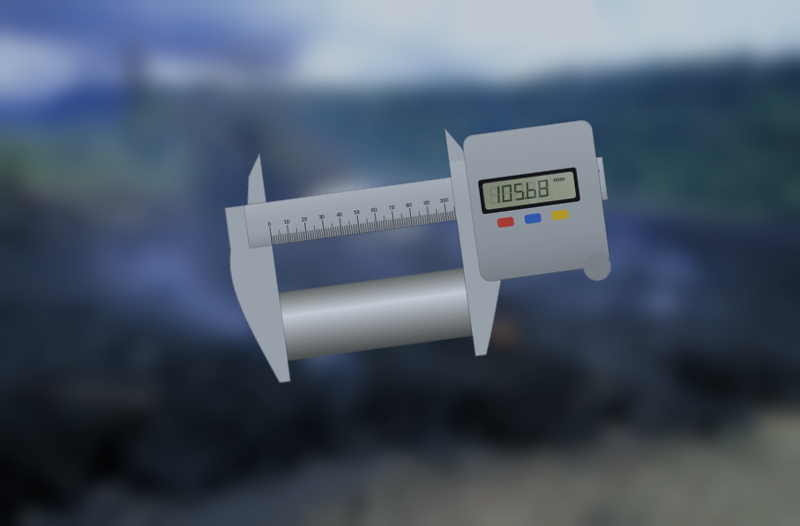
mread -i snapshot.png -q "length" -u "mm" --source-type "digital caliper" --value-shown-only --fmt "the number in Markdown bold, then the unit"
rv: **105.68** mm
